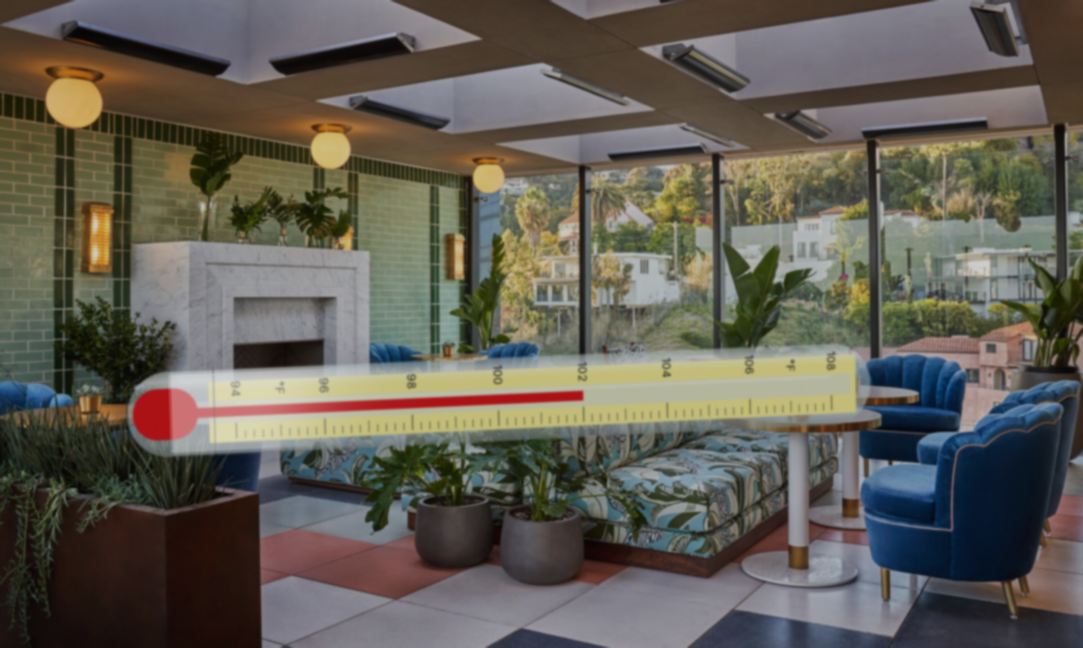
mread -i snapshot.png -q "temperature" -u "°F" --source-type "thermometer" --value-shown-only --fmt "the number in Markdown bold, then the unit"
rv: **102** °F
